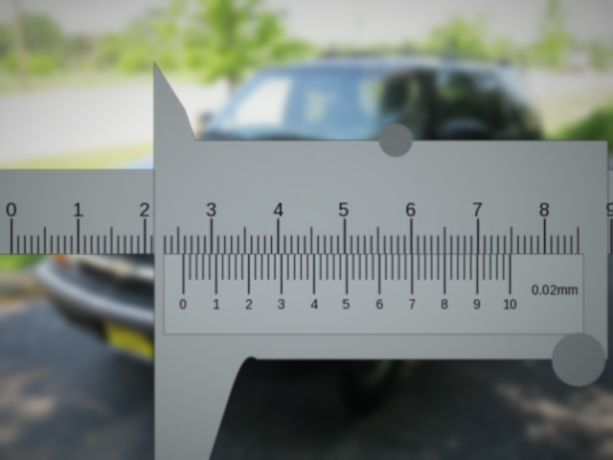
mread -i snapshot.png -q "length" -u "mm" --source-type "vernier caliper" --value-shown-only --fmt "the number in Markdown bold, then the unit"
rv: **25.8** mm
